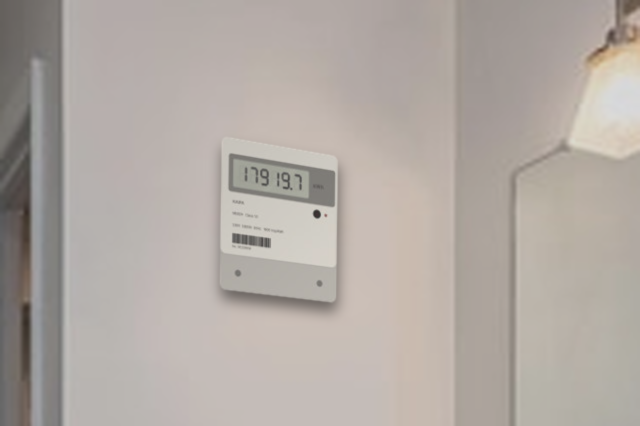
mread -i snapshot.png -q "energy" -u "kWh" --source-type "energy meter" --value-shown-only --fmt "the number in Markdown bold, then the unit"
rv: **17919.7** kWh
